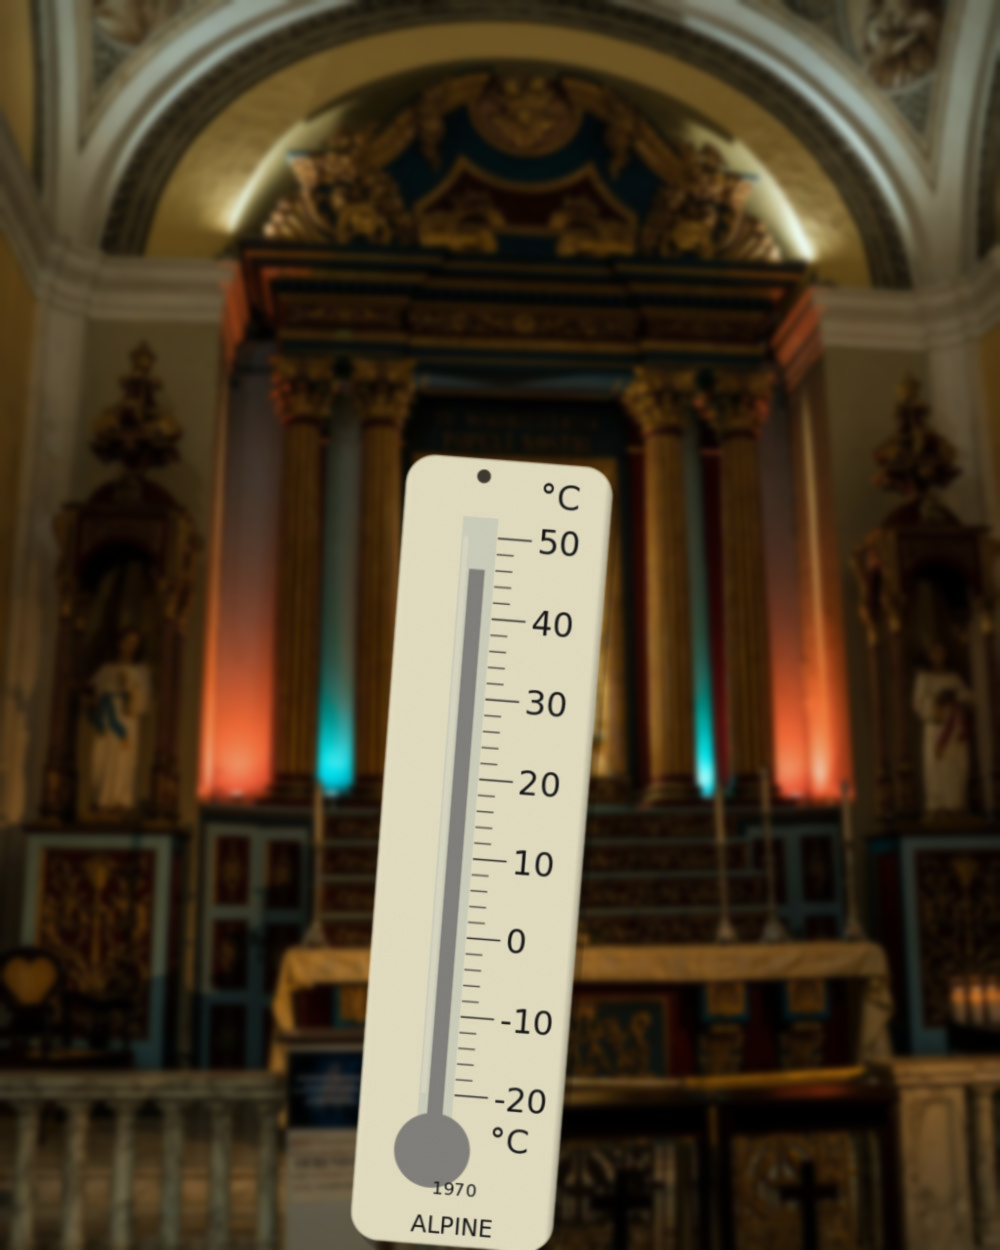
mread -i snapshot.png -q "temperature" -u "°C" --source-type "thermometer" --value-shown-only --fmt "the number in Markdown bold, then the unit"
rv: **46** °C
